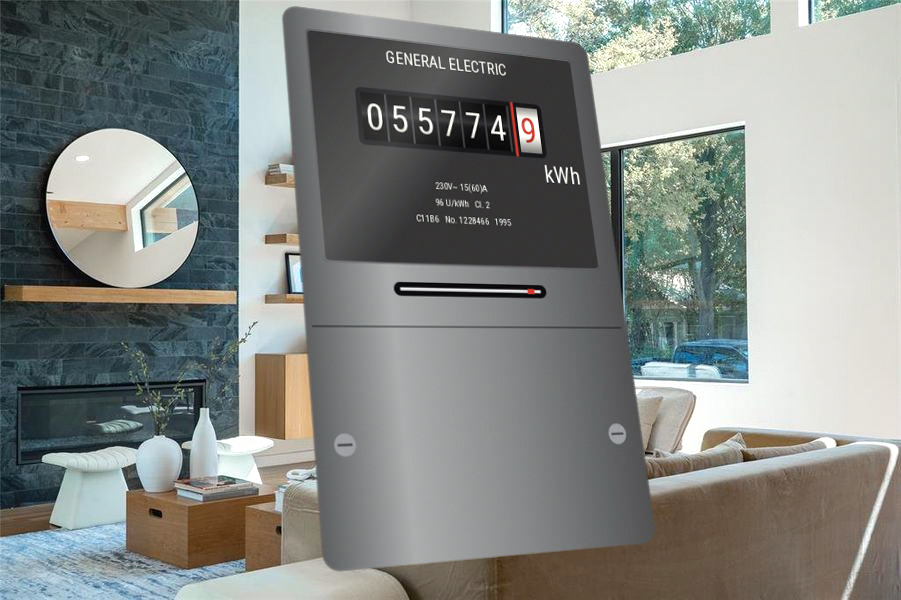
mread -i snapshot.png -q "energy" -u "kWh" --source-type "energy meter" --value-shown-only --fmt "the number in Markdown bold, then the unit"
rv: **55774.9** kWh
